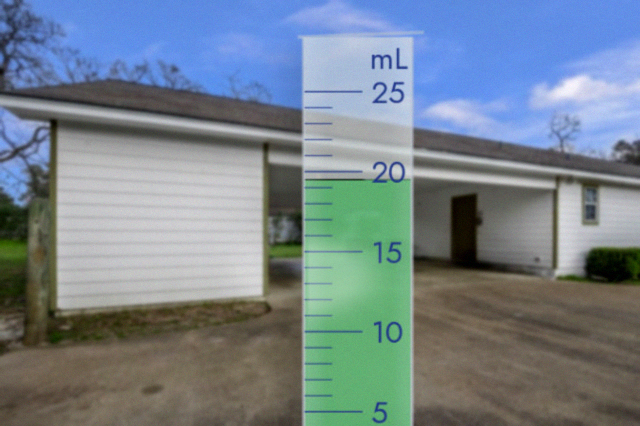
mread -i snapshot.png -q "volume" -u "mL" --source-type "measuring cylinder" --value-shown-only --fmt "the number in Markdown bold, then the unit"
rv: **19.5** mL
